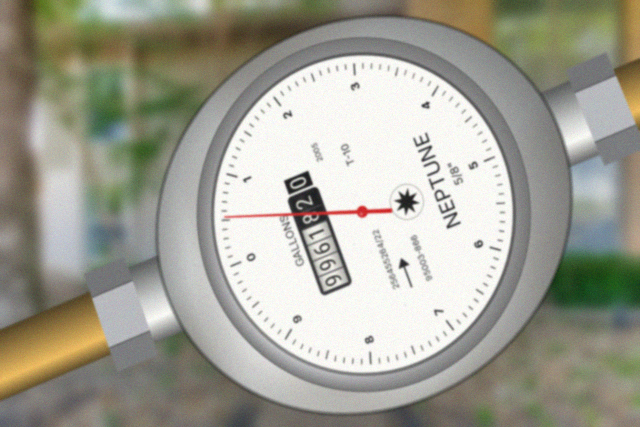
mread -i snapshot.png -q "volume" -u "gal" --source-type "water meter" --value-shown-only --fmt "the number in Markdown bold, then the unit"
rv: **9961820.5** gal
